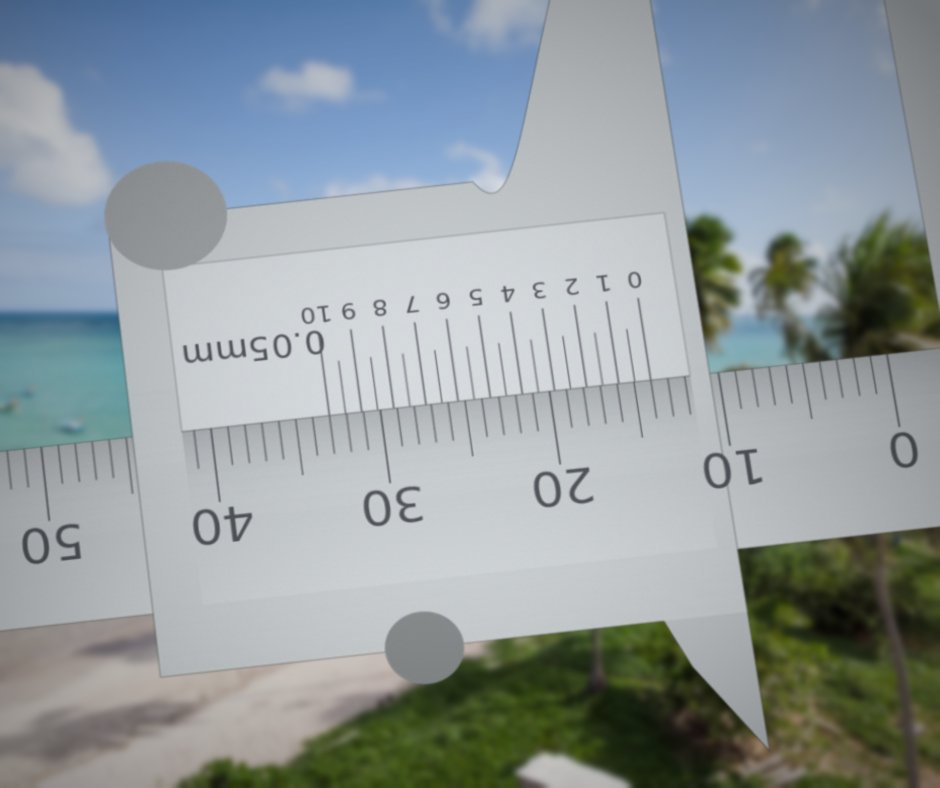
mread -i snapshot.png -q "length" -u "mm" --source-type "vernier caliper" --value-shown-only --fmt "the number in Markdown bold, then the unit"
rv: **14.0** mm
